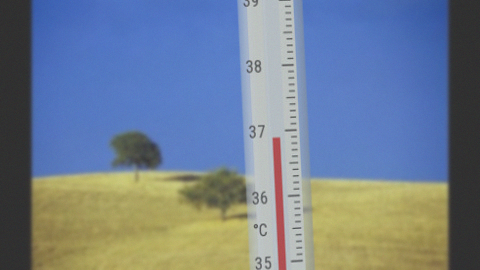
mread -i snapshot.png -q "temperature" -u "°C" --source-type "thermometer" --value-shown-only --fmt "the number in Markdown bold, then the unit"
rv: **36.9** °C
